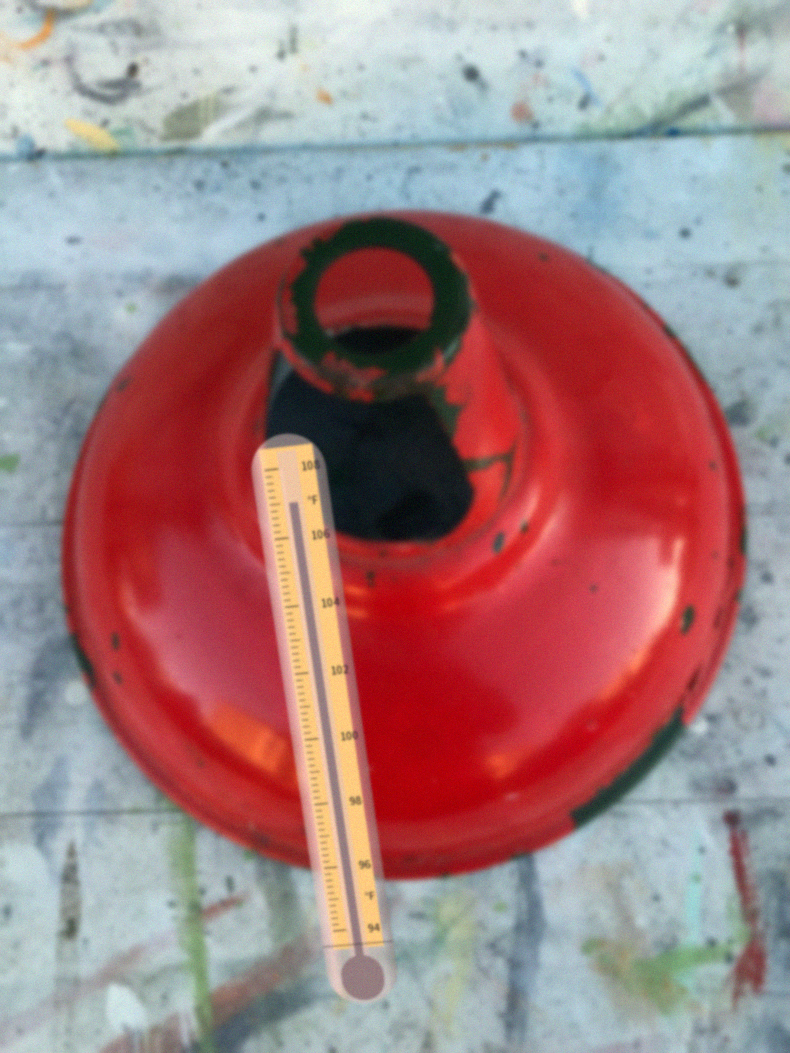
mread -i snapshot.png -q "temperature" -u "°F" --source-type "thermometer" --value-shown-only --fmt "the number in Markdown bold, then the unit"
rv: **107** °F
